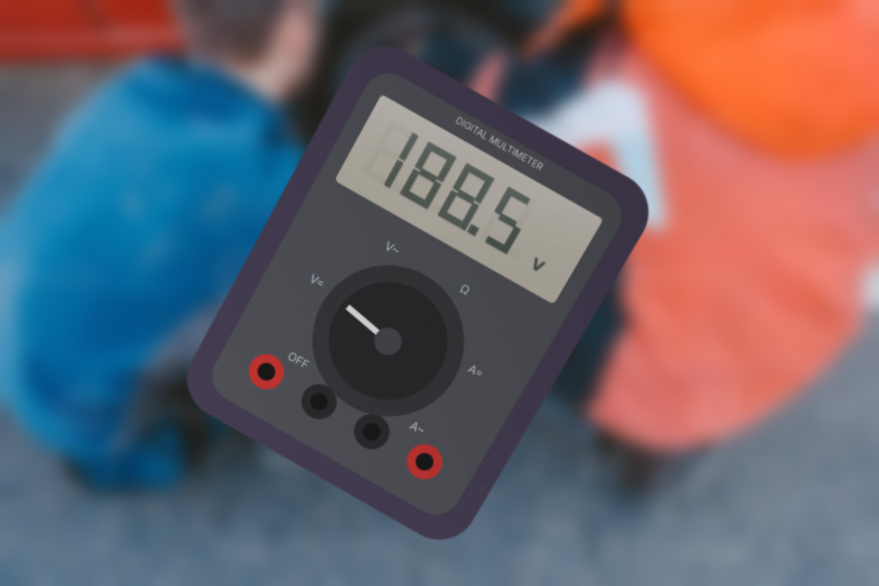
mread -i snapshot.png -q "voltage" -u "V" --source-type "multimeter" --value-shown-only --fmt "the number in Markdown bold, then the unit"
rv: **188.5** V
